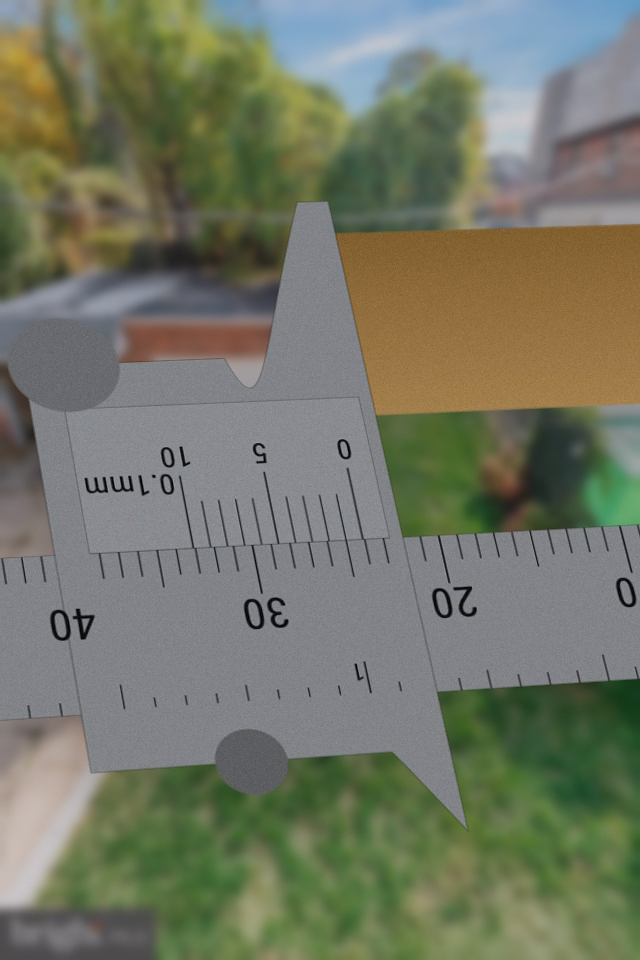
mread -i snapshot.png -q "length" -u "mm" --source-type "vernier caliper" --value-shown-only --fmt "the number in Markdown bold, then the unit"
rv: **24.1** mm
